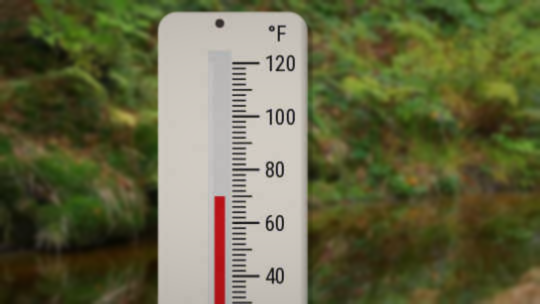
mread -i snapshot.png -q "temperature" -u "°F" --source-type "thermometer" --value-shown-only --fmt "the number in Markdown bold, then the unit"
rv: **70** °F
